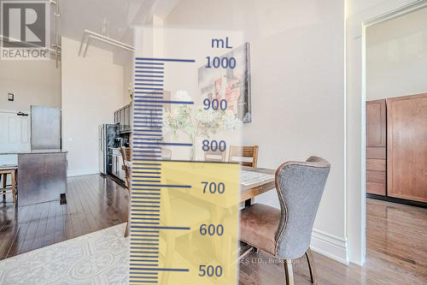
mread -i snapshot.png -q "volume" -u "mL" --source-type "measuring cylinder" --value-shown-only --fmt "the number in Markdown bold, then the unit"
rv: **760** mL
